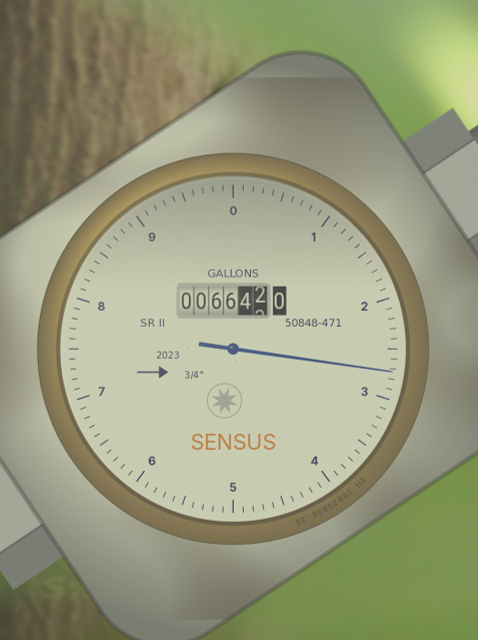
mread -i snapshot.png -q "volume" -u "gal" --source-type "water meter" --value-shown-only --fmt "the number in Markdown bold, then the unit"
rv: **66422.7** gal
